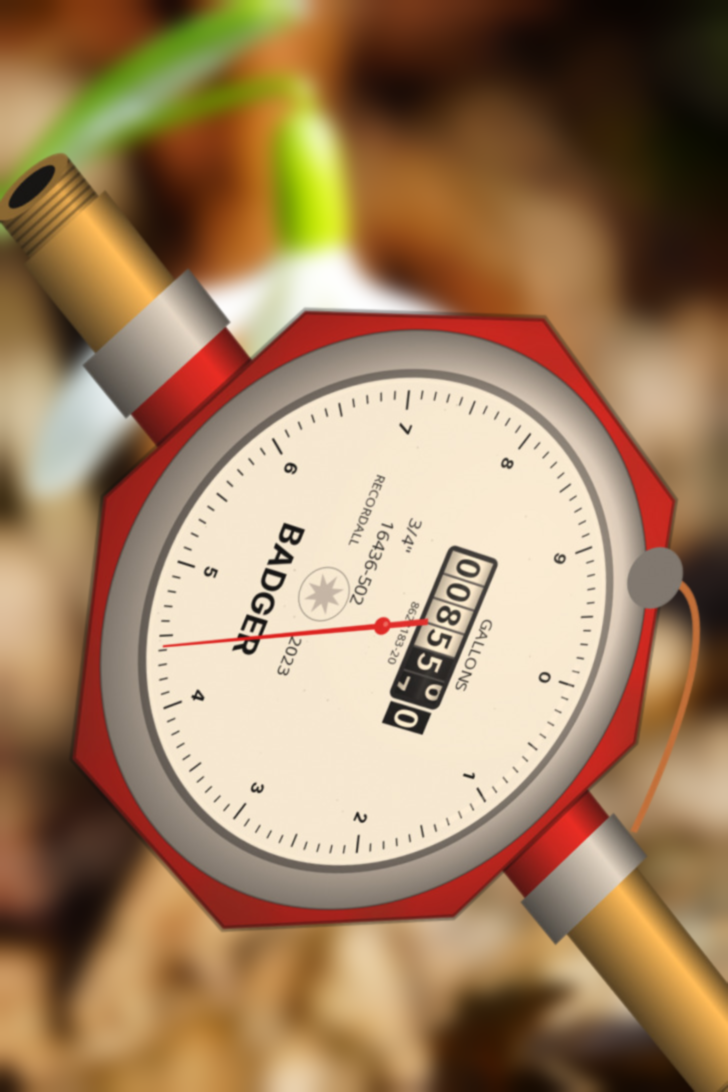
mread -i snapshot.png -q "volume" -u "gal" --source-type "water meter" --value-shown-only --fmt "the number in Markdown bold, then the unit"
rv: **85564.4** gal
